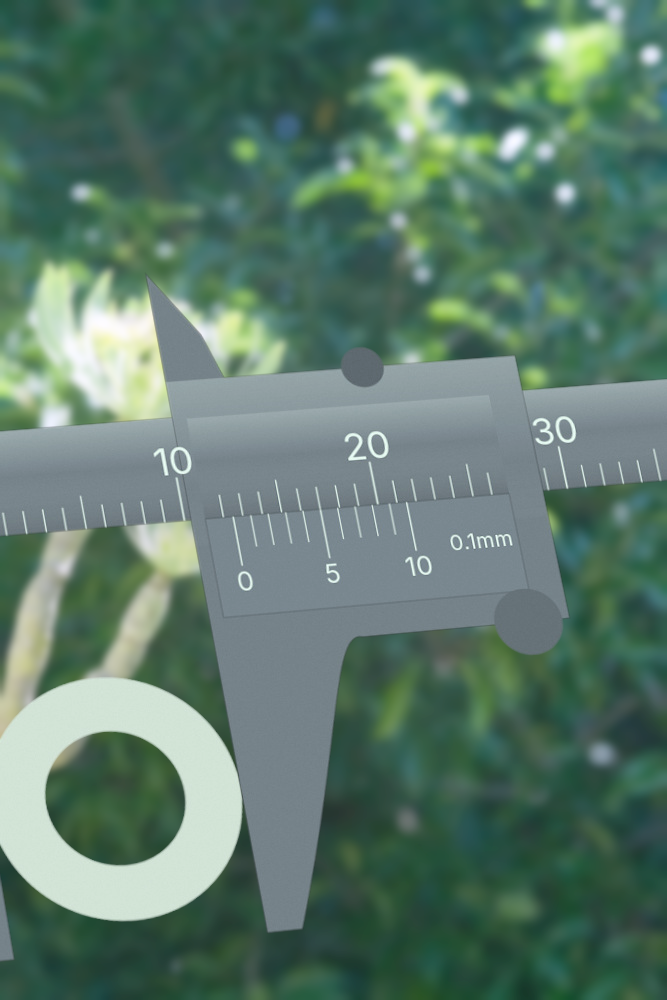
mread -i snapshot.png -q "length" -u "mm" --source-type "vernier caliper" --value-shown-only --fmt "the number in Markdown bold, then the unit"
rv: **12.5** mm
